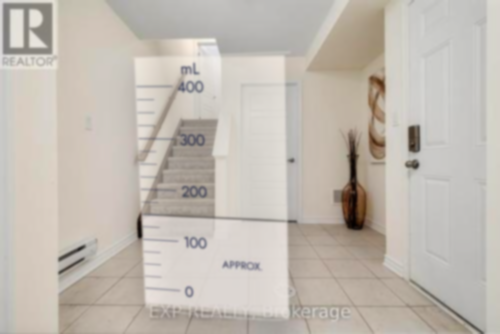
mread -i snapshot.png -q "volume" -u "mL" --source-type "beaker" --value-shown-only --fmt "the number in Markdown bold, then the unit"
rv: **150** mL
